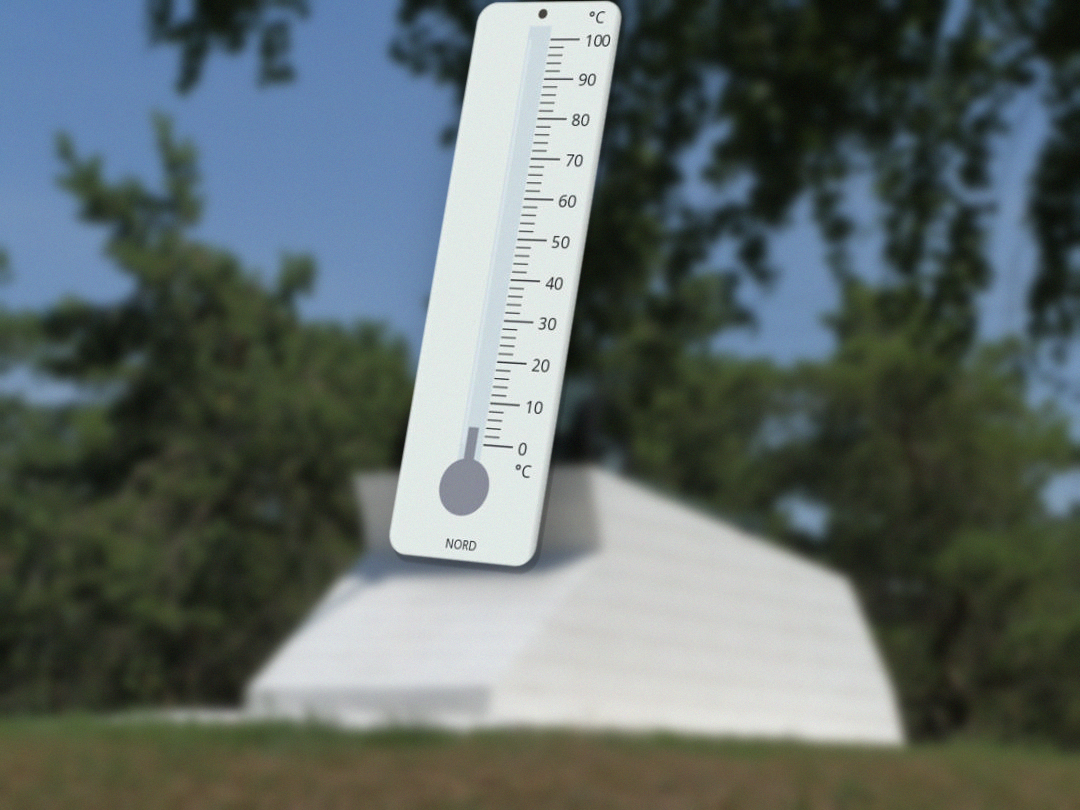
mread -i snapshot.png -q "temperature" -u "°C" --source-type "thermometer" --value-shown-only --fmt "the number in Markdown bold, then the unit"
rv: **4** °C
